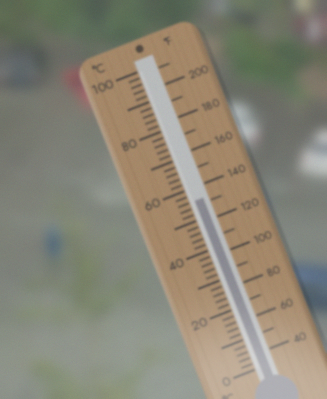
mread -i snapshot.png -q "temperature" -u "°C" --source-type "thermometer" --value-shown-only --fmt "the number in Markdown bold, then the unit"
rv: **56** °C
